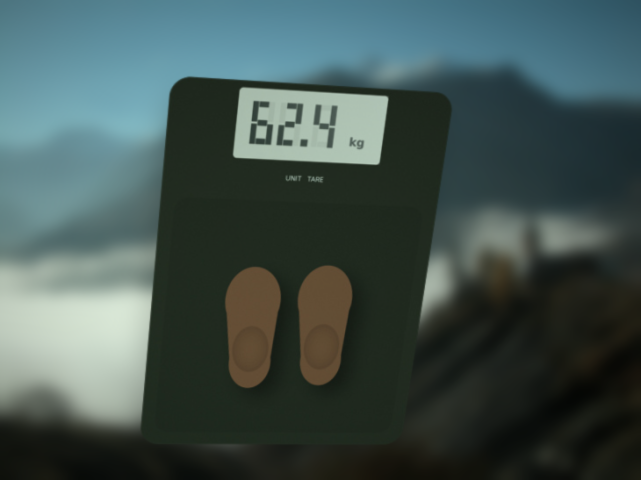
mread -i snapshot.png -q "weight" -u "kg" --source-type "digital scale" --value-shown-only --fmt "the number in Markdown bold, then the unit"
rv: **62.4** kg
